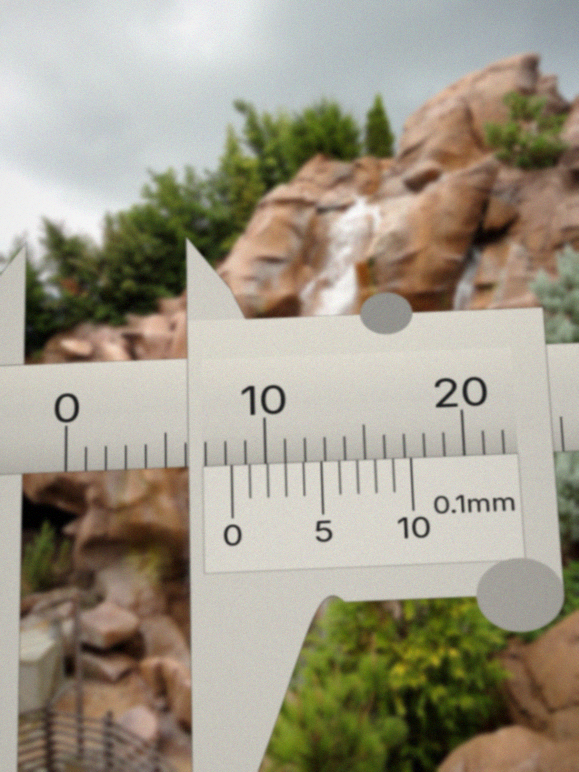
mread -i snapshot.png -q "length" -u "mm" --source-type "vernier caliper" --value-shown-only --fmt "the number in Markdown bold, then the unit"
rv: **8.3** mm
